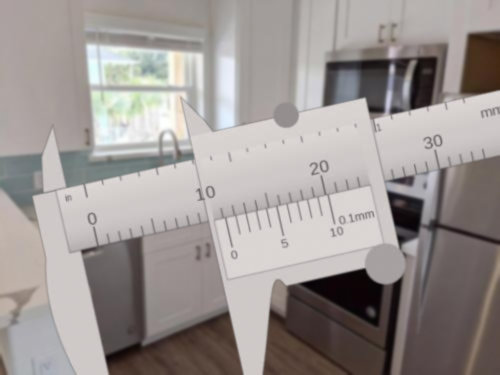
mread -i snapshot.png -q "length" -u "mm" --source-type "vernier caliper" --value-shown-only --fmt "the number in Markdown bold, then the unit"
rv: **11.2** mm
